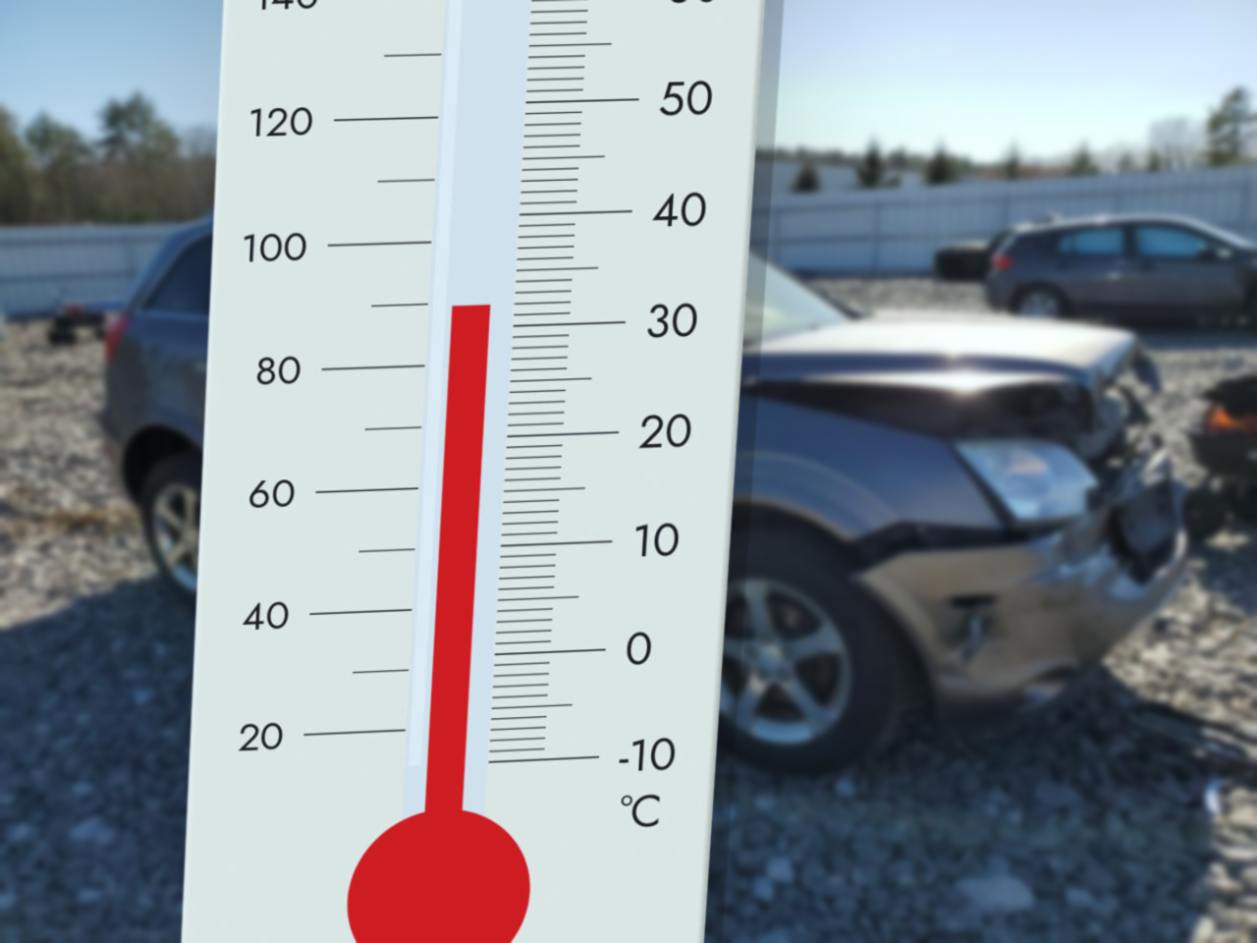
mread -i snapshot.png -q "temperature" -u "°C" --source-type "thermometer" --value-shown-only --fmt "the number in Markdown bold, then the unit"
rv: **32** °C
